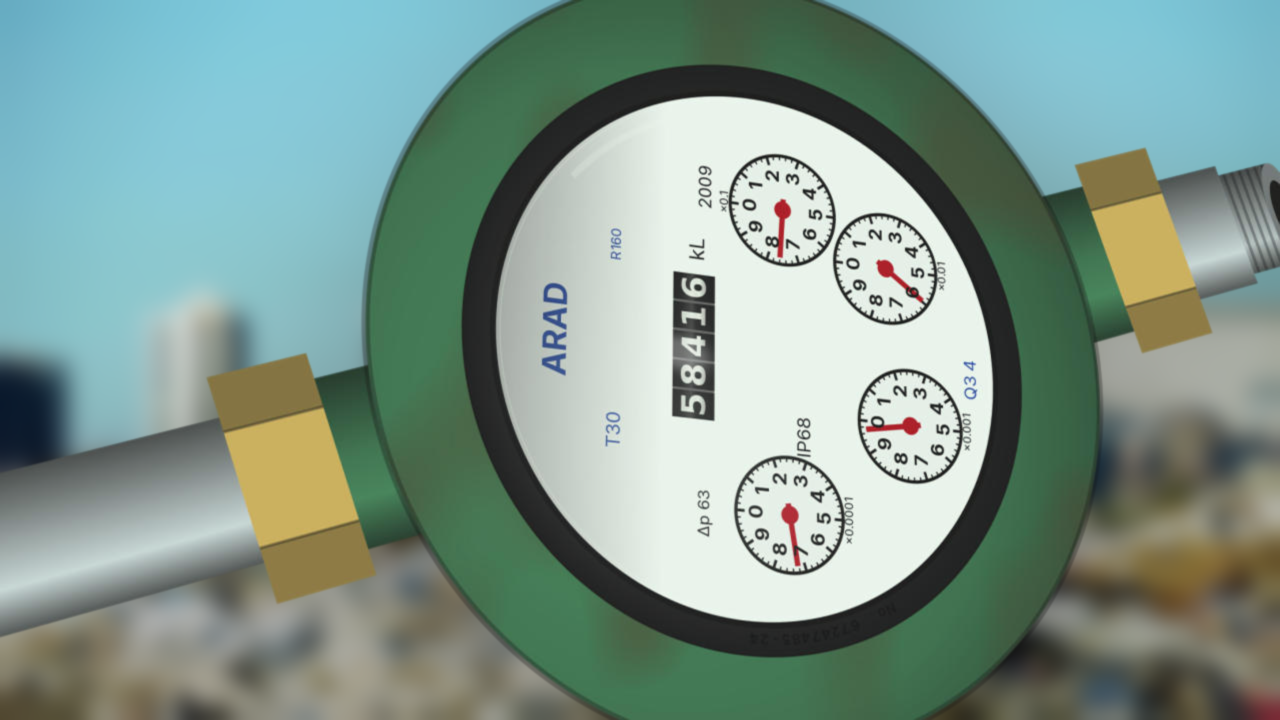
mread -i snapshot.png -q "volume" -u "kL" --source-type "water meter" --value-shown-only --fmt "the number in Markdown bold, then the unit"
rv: **58416.7597** kL
